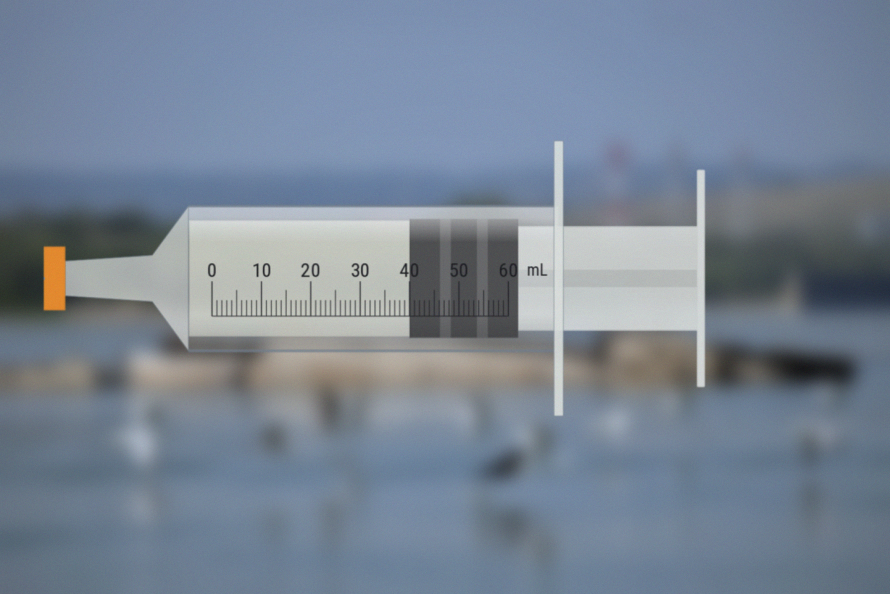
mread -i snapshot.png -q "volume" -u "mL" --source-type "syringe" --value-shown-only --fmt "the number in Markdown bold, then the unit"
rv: **40** mL
